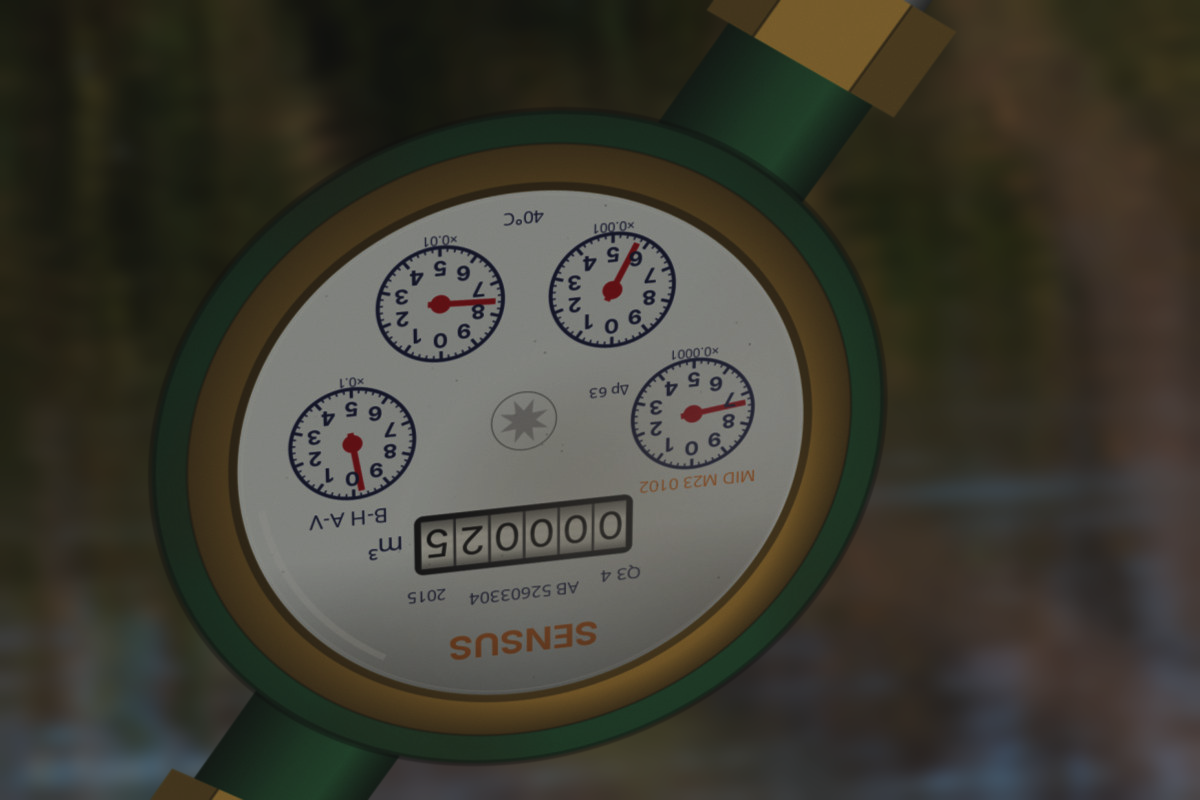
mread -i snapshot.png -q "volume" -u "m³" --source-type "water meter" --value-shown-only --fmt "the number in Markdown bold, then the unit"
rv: **24.9757** m³
